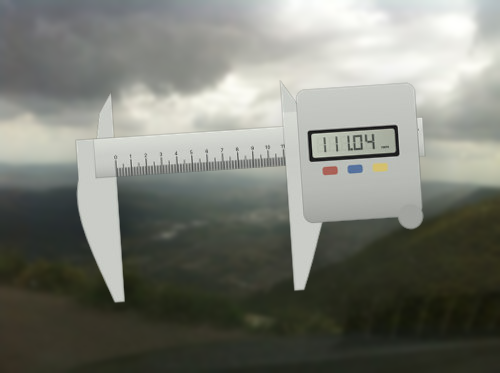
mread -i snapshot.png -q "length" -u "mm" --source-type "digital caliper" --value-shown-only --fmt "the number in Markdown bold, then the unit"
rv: **111.04** mm
